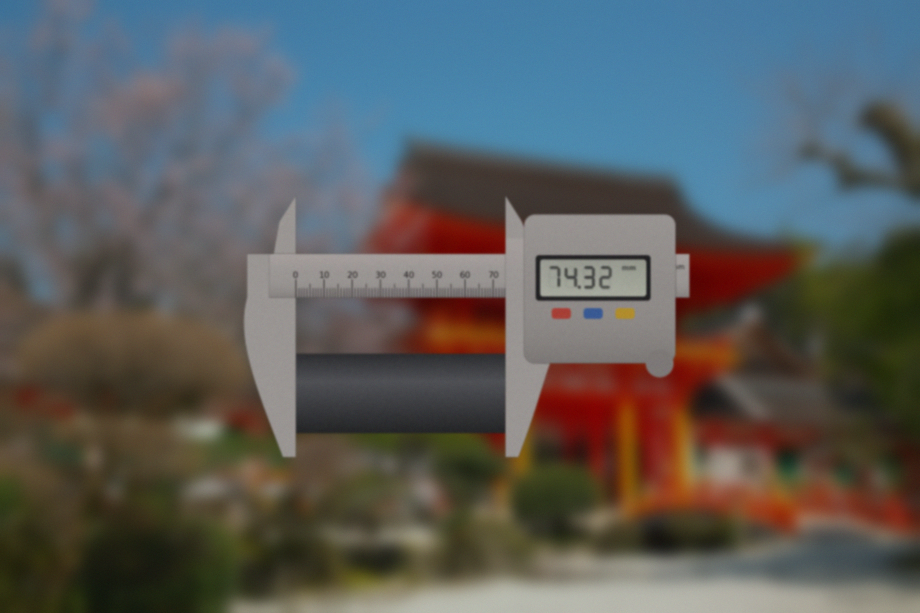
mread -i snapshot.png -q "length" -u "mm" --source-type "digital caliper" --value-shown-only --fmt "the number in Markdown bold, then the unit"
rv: **74.32** mm
